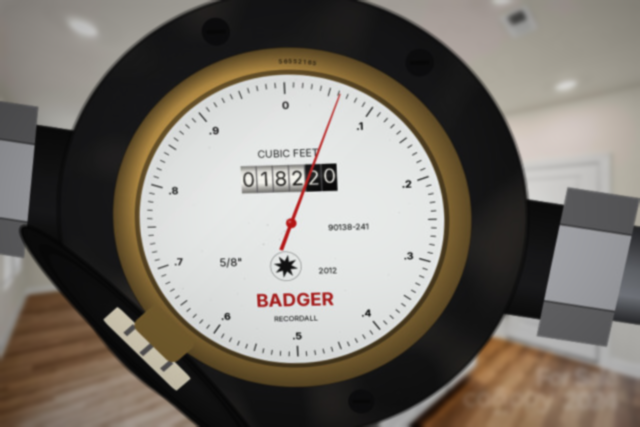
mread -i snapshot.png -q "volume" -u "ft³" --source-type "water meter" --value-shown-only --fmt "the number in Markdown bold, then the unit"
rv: **18220.06** ft³
